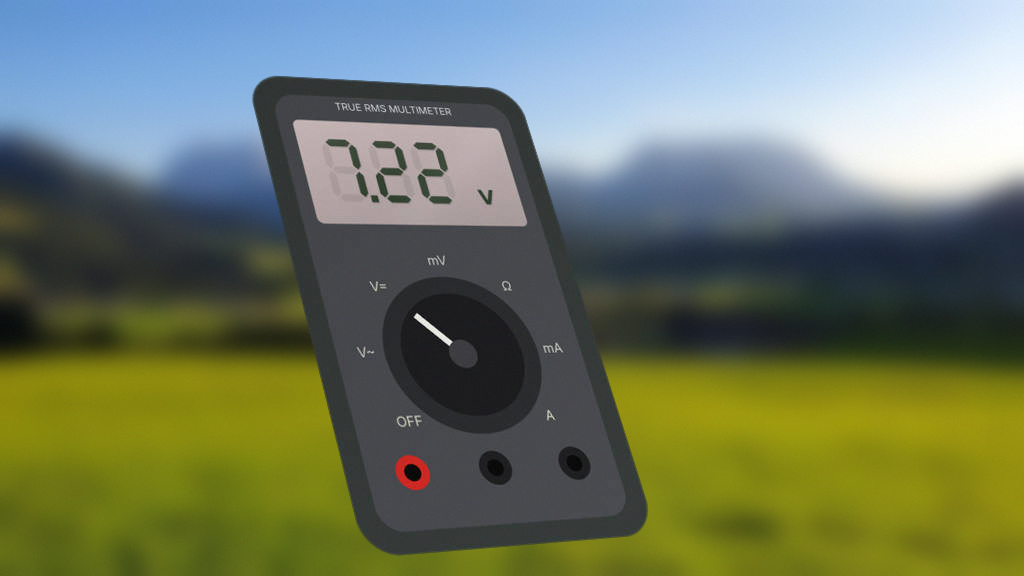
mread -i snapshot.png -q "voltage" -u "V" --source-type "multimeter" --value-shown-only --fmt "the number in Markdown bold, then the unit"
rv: **7.22** V
